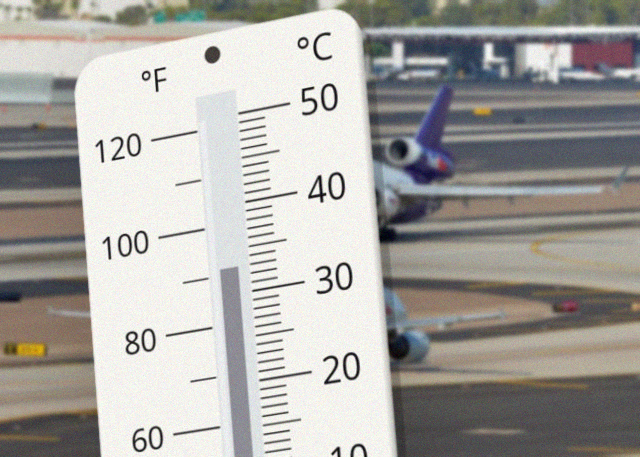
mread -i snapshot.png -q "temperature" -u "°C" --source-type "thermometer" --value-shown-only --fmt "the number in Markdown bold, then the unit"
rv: **33** °C
